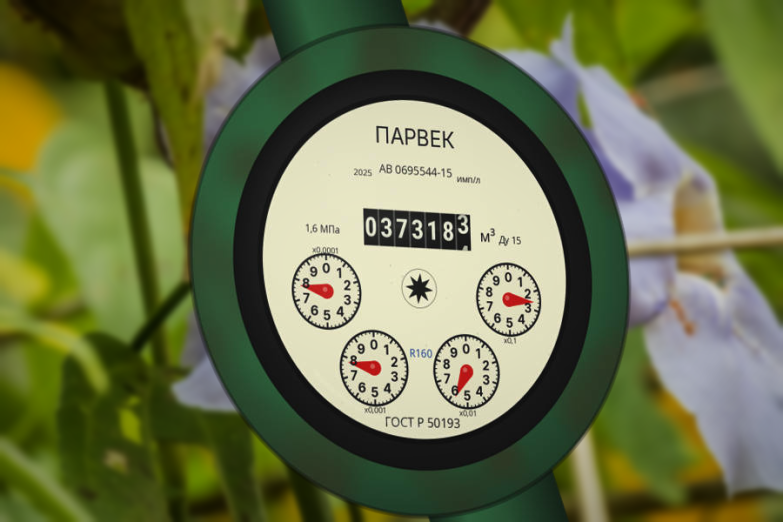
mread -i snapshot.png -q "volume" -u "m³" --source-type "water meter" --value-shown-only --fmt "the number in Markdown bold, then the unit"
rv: **373183.2577** m³
